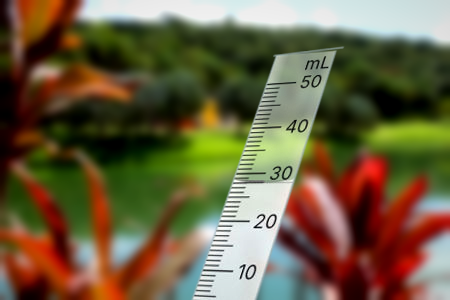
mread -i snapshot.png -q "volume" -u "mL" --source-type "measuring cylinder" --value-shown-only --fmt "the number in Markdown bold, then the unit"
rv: **28** mL
